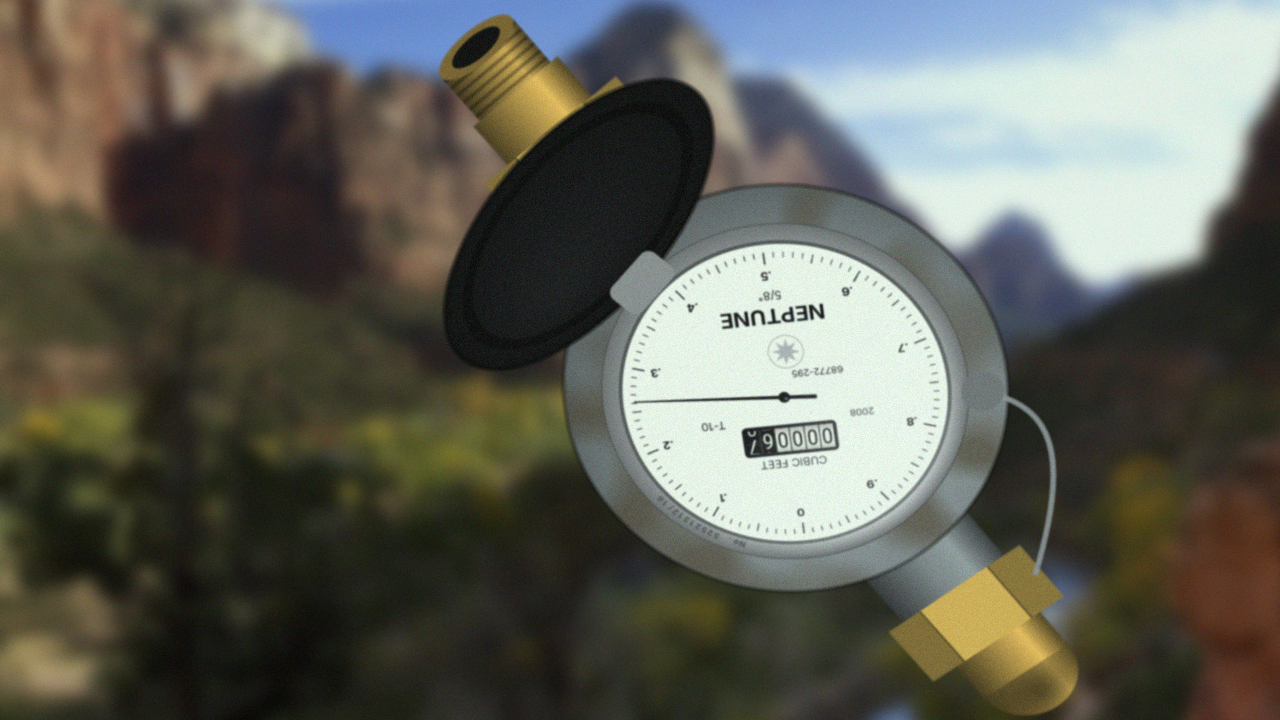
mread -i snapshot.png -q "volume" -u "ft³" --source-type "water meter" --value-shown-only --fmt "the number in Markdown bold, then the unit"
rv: **67.26** ft³
